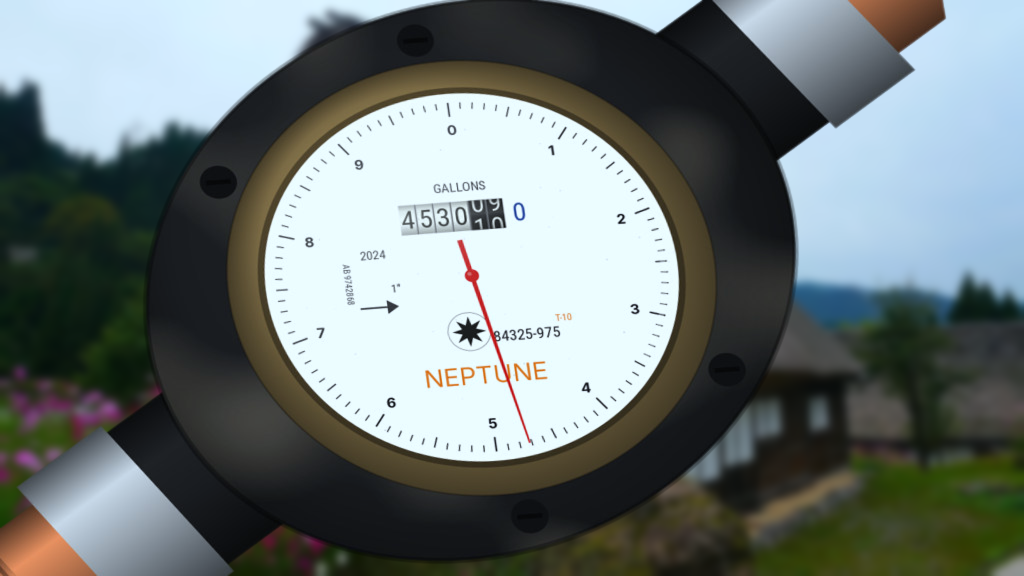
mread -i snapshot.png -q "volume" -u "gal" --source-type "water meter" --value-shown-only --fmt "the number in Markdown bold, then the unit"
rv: **4530094.7** gal
